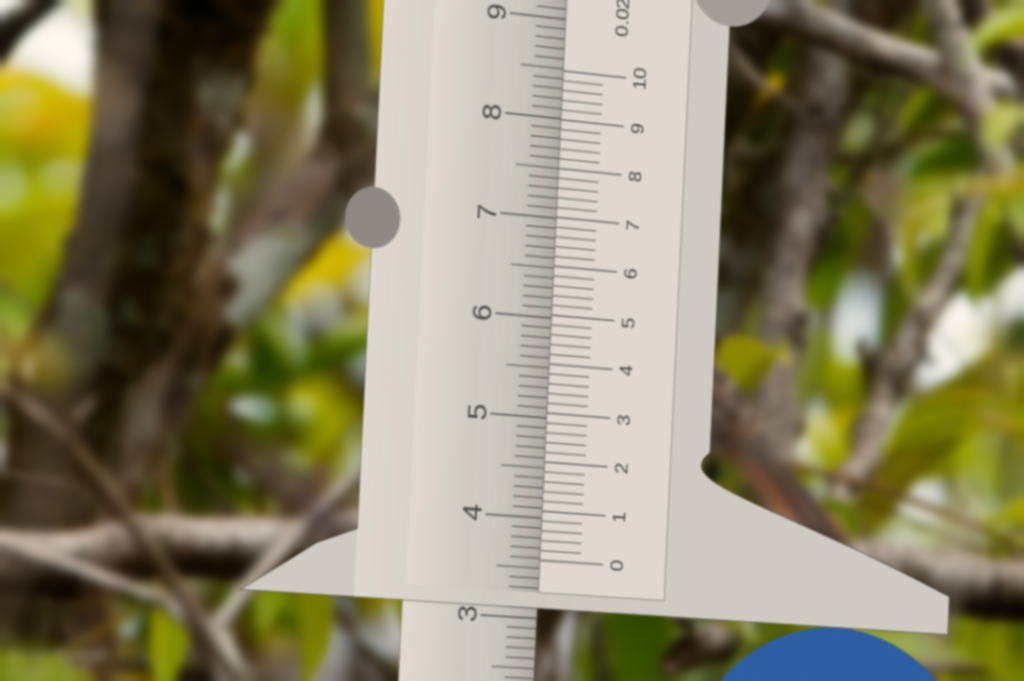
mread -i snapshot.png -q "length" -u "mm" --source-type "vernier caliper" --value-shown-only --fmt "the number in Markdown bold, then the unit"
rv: **35.8** mm
